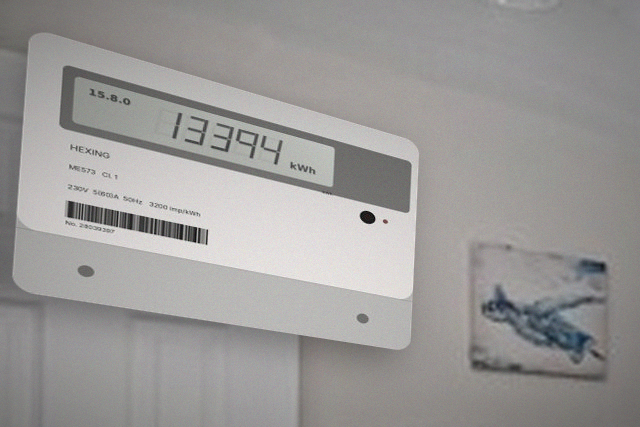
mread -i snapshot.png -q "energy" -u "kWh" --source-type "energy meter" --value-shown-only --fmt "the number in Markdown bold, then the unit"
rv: **13394** kWh
